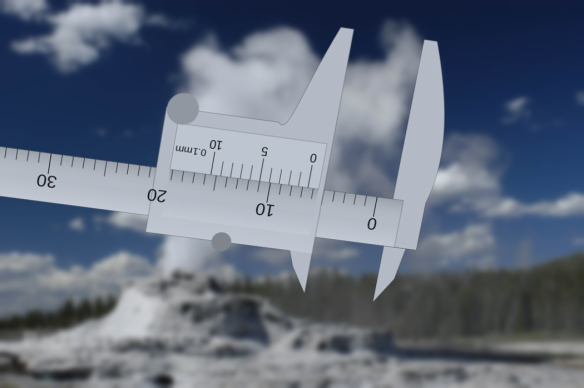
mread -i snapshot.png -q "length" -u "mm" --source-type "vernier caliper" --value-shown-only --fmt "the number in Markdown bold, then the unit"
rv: **6.5** mm
